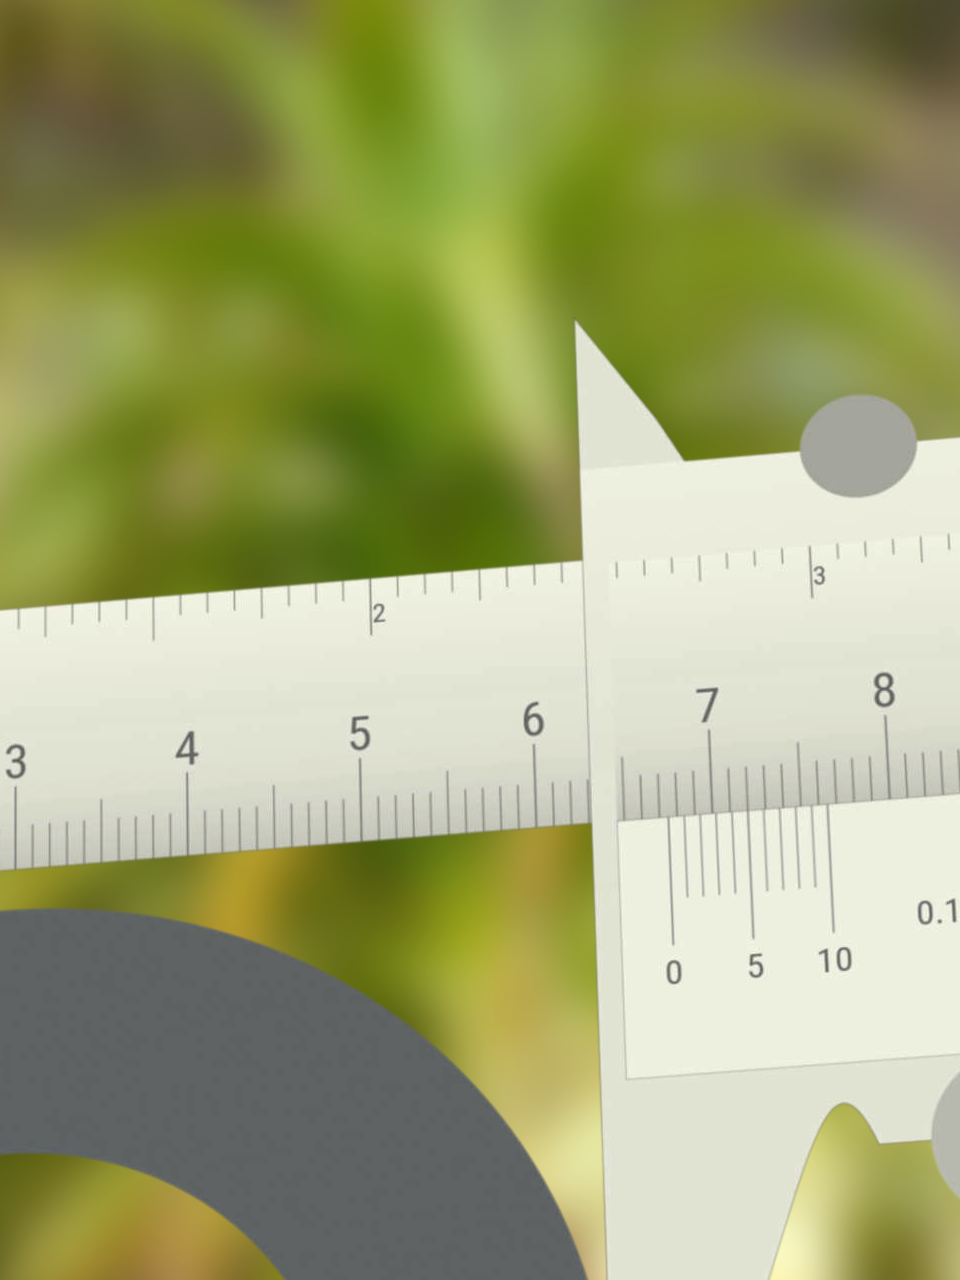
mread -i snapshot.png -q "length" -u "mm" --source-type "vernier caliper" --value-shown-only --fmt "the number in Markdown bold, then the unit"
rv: **67.5** mm
